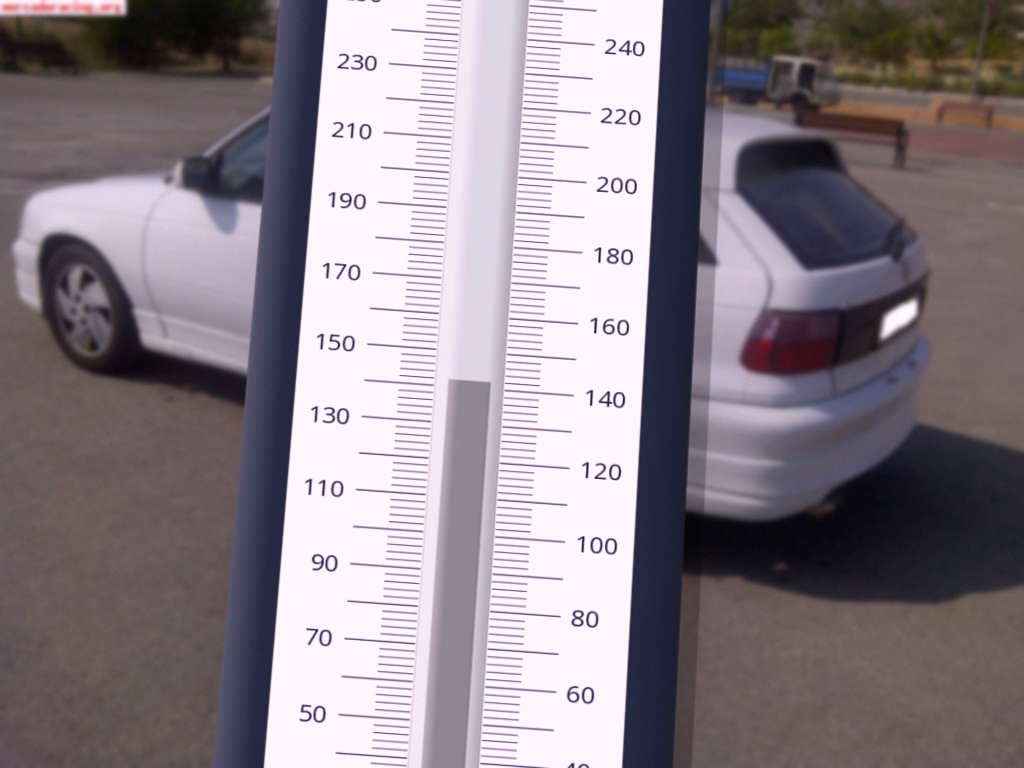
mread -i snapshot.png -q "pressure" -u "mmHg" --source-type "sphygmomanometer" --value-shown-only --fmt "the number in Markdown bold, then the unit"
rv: **142** mmHg
